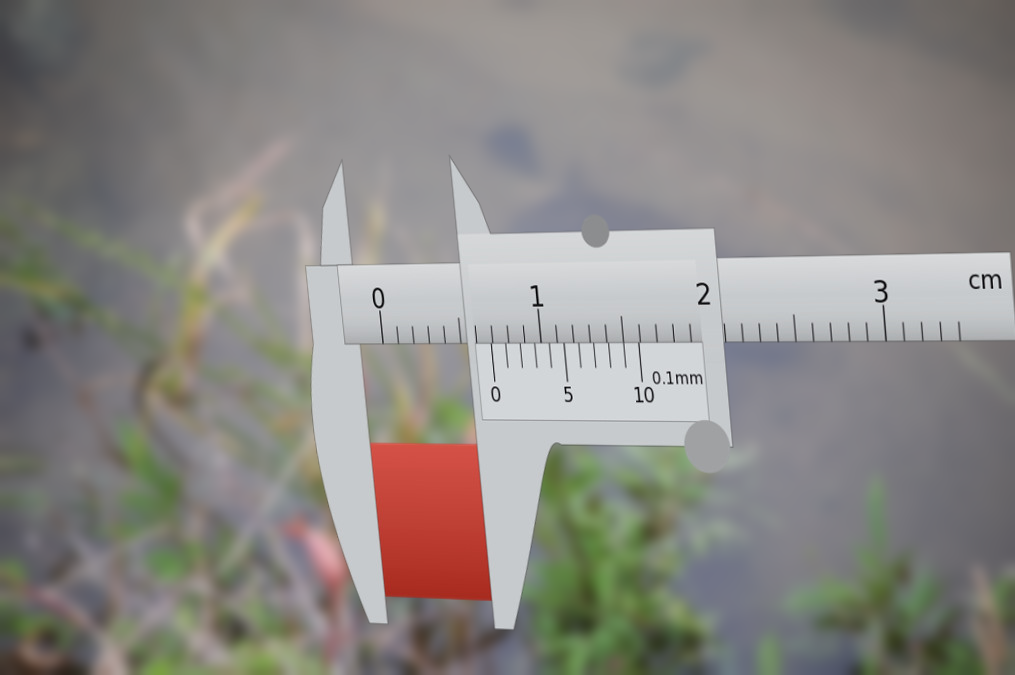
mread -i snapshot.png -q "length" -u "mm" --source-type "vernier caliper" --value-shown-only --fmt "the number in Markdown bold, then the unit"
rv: **6.9** mm
